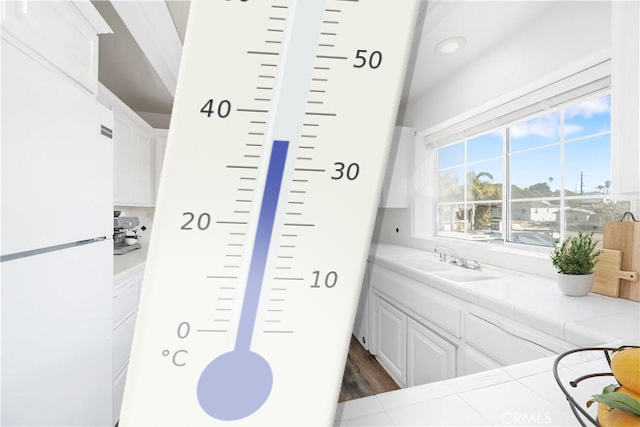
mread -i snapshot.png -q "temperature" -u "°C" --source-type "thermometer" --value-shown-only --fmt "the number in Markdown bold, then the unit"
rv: **35** °C
